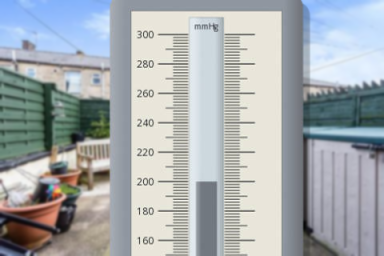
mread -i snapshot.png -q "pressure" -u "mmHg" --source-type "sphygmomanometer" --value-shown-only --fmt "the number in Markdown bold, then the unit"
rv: **200** mmHg
